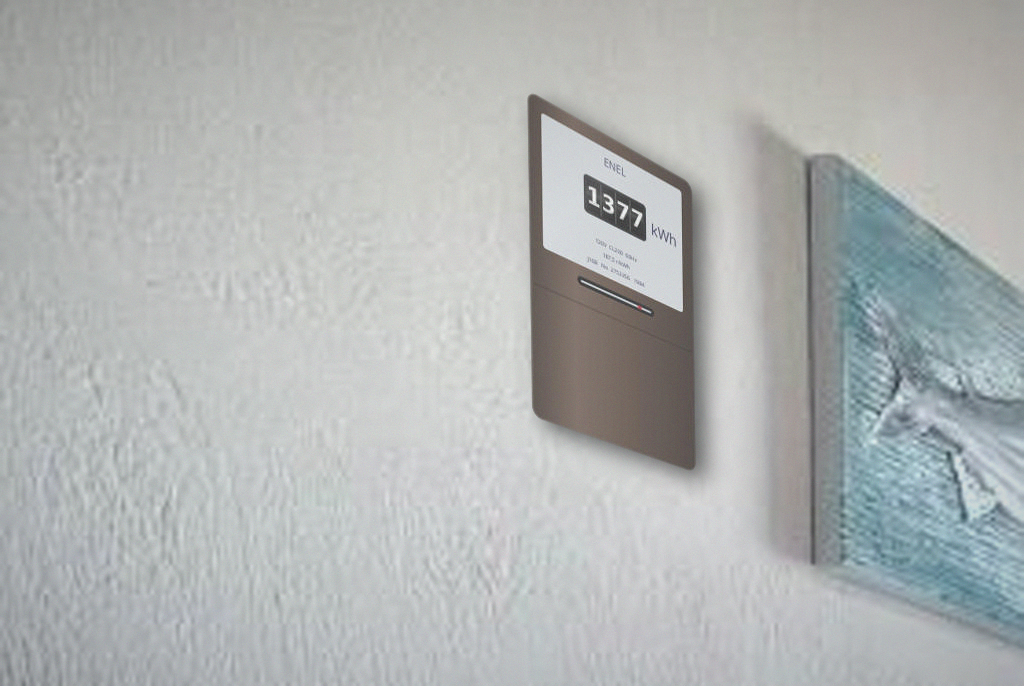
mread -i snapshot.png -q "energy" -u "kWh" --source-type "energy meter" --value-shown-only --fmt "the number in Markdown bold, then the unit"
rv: **1377** kWh
